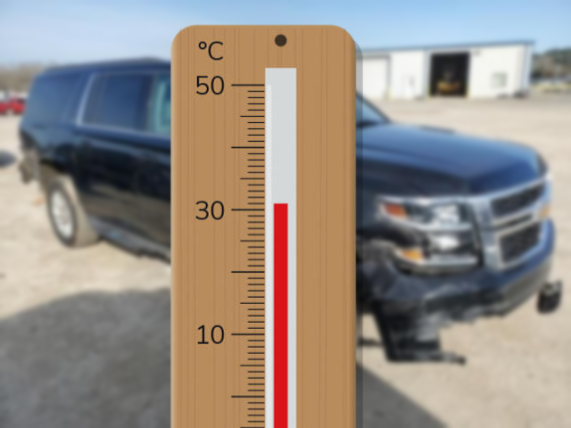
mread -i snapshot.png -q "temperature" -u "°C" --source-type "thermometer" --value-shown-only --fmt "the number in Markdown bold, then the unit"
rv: **31** °C
